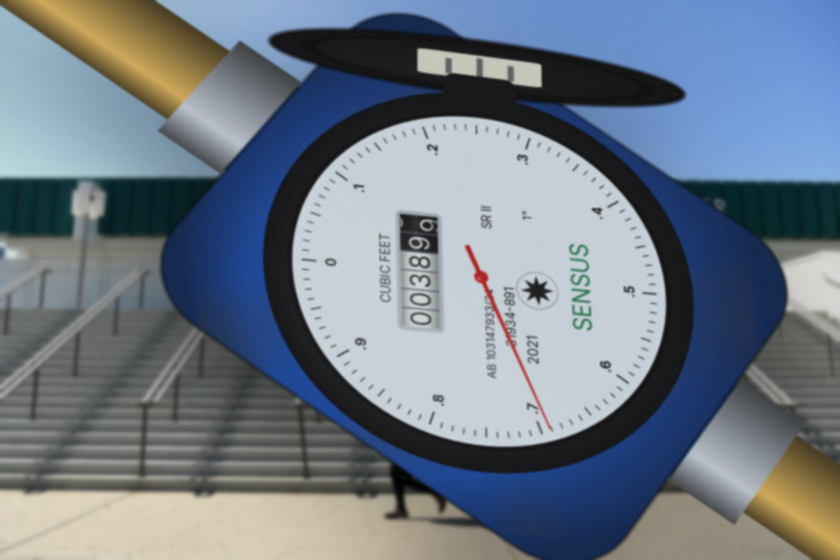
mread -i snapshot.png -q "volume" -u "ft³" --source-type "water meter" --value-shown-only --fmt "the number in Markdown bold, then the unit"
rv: **3898.69** ft³
